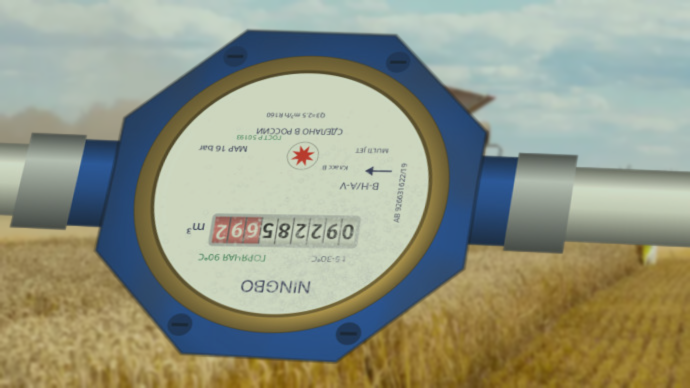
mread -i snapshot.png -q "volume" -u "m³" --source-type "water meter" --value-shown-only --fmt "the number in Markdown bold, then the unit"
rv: **92285.692** m³
